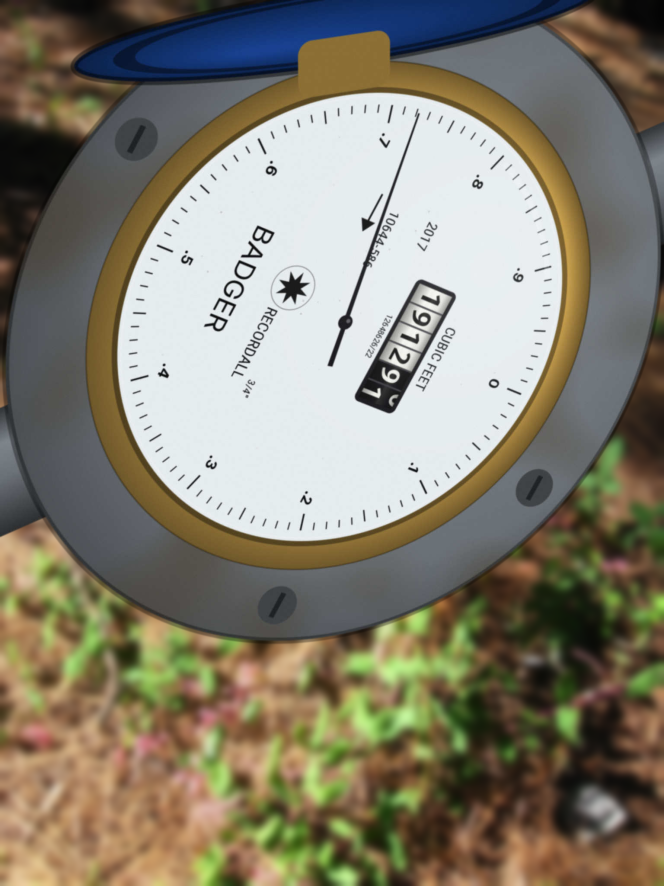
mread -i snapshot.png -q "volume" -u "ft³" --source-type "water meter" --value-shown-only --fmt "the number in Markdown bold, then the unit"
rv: **191290.72** ft³
